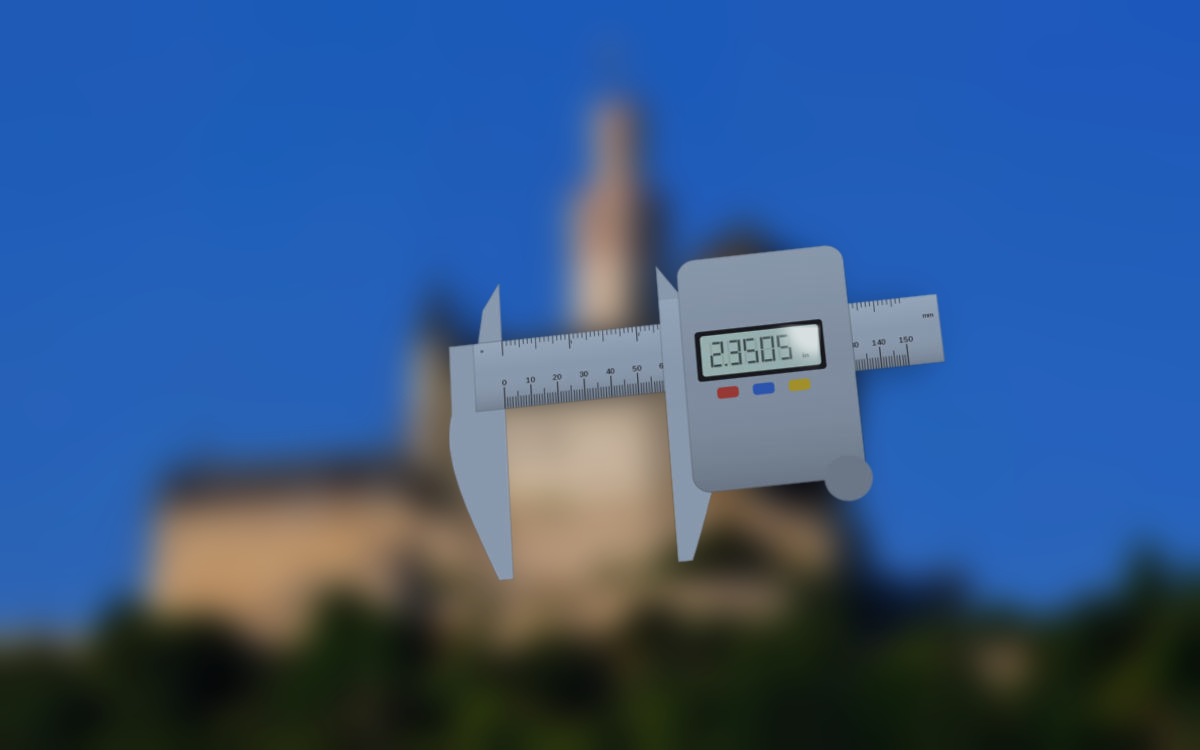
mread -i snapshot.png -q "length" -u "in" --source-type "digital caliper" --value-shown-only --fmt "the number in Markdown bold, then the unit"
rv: **2.3505** in
